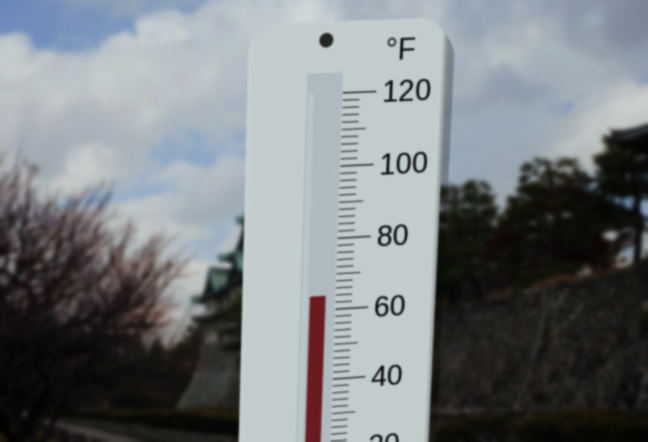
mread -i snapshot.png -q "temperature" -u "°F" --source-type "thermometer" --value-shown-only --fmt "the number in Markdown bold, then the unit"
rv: **64** °F
